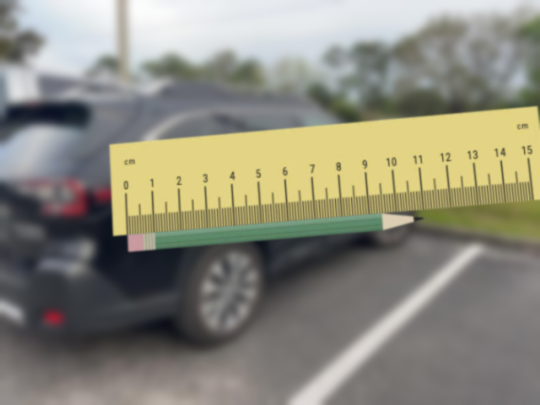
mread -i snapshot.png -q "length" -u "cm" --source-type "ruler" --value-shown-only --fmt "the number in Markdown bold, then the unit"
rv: **11** cm
